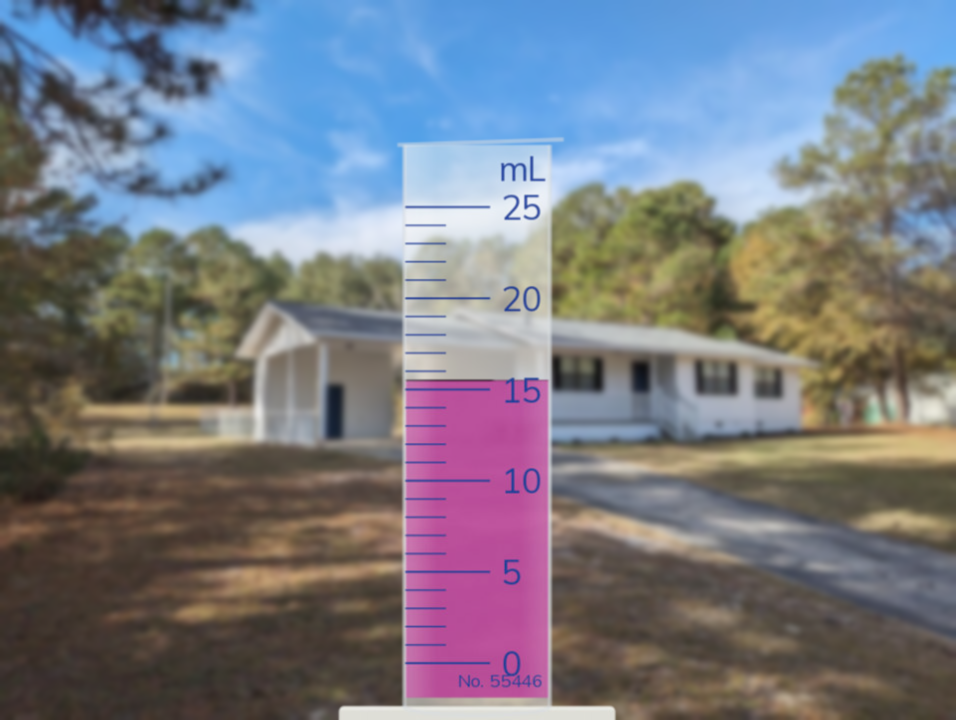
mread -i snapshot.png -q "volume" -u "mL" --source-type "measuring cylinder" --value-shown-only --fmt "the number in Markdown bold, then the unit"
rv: **15.5** mL
